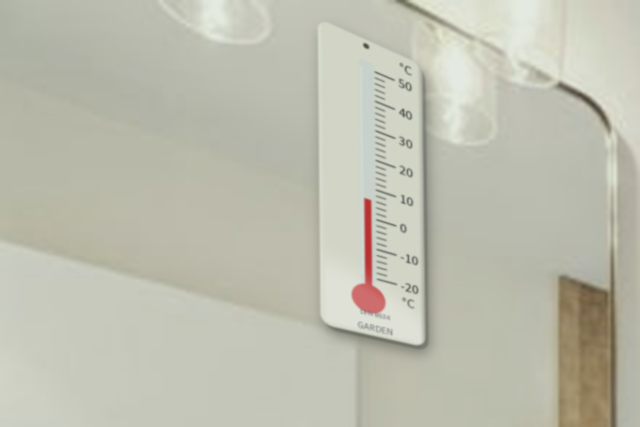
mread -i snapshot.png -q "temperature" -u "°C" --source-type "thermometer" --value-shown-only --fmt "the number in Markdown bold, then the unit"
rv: **6** °C
